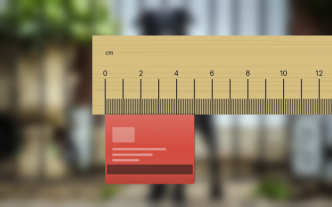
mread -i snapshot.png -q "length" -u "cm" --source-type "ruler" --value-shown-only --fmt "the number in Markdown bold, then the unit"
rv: **5** cm
